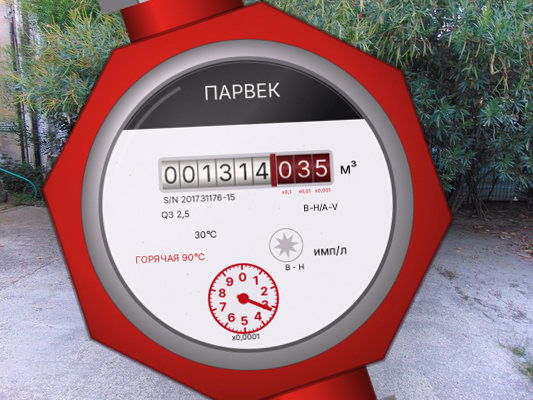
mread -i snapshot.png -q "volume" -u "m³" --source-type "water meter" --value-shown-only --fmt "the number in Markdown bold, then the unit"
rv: **1314.0353** m³
